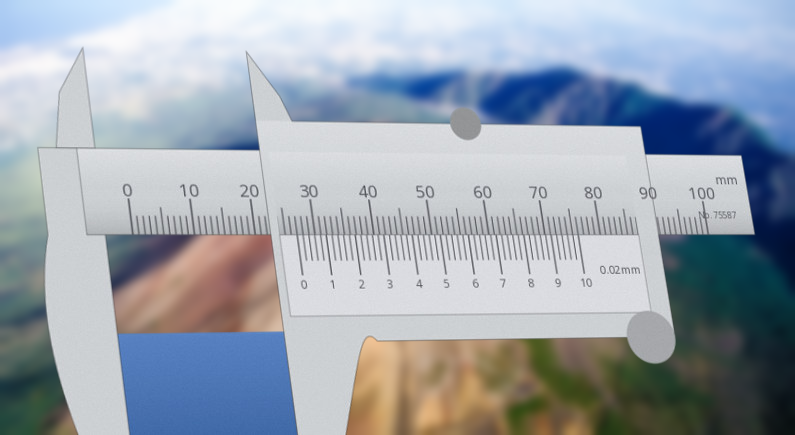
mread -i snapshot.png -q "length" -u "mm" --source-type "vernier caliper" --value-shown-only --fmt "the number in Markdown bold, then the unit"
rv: **27.0** mm
